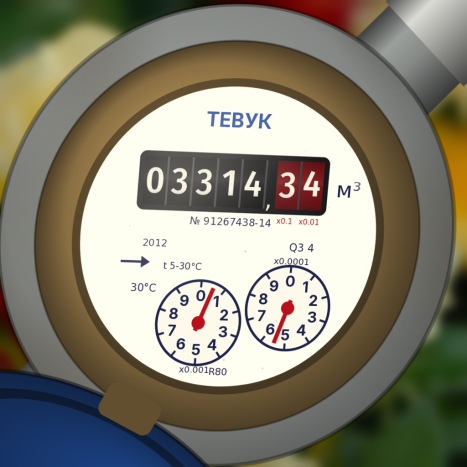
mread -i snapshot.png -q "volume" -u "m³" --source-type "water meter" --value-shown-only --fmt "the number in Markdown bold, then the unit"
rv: **3314.3405** m³
